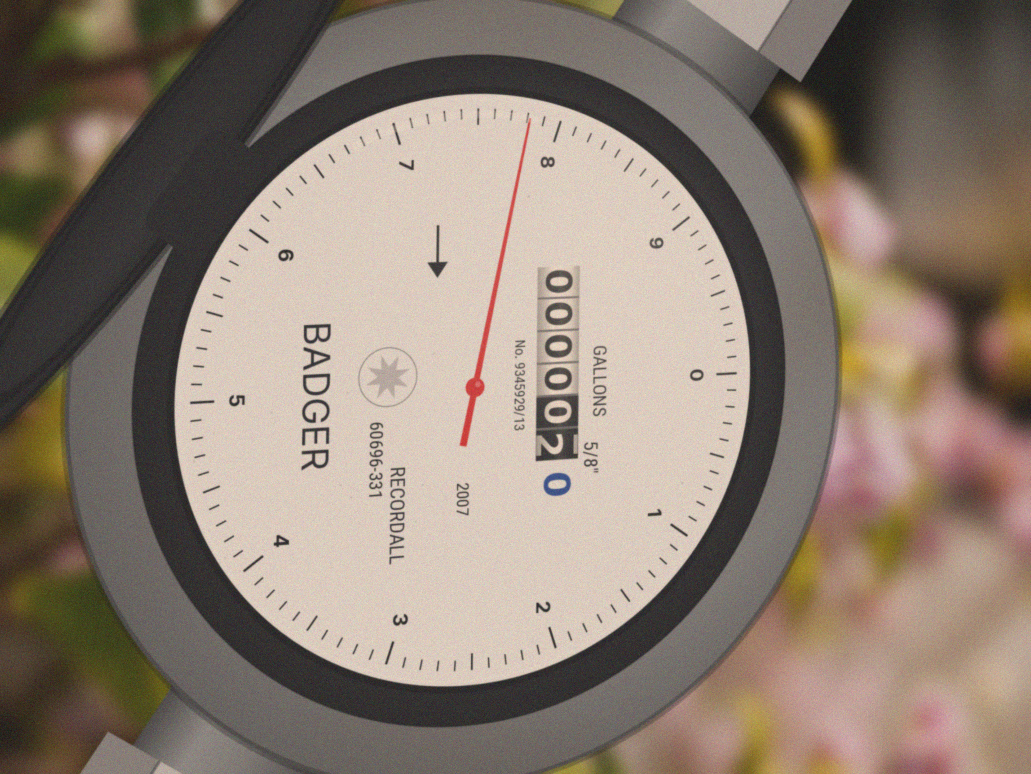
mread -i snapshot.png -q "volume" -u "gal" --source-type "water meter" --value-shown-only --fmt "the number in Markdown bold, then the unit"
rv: **17.8** gal
